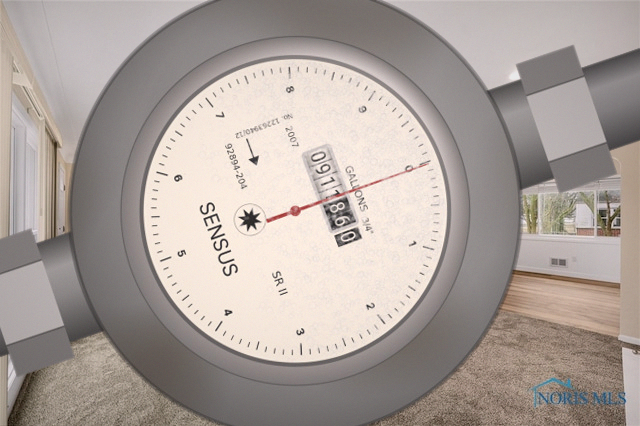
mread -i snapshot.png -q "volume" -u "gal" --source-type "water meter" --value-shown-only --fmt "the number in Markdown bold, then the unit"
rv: **911860.0** gal
